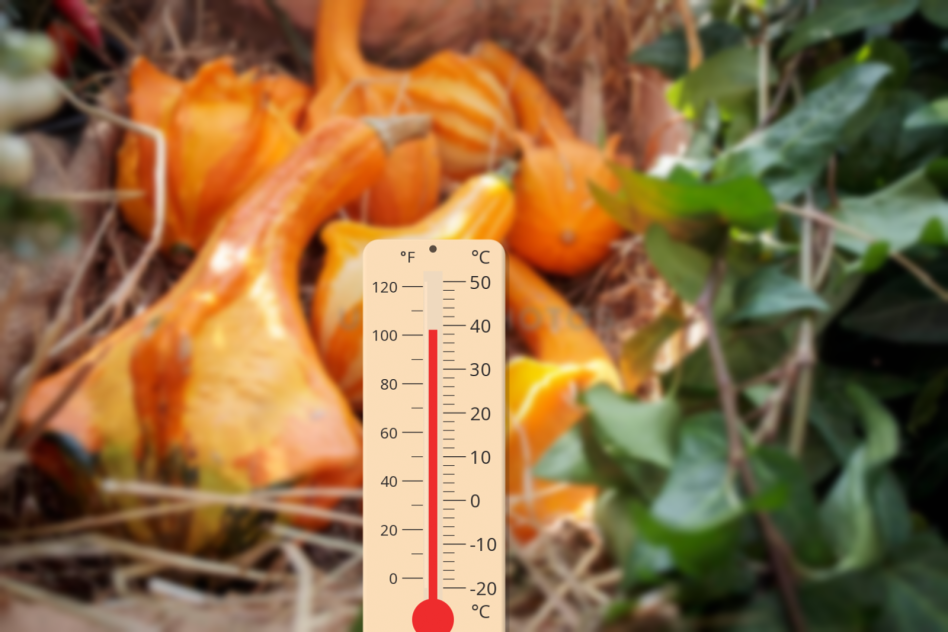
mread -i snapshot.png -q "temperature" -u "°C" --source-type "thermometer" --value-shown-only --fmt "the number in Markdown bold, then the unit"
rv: **39** °C
